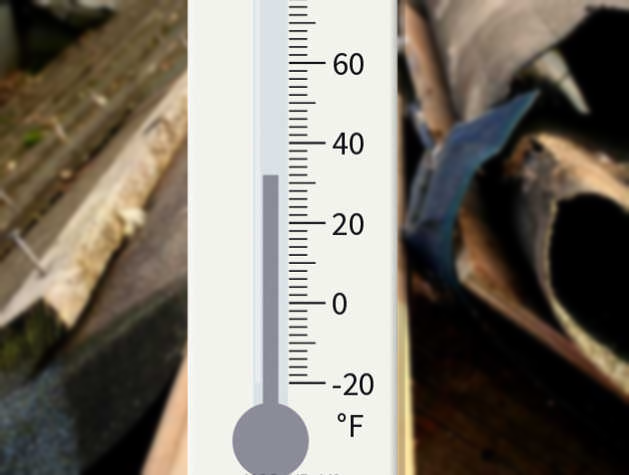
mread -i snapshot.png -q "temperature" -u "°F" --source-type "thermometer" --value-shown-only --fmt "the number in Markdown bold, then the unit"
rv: **32** °F
